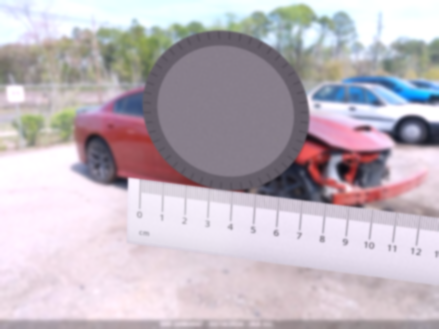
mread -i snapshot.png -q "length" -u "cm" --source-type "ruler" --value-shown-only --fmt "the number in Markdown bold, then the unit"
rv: **7** cm
